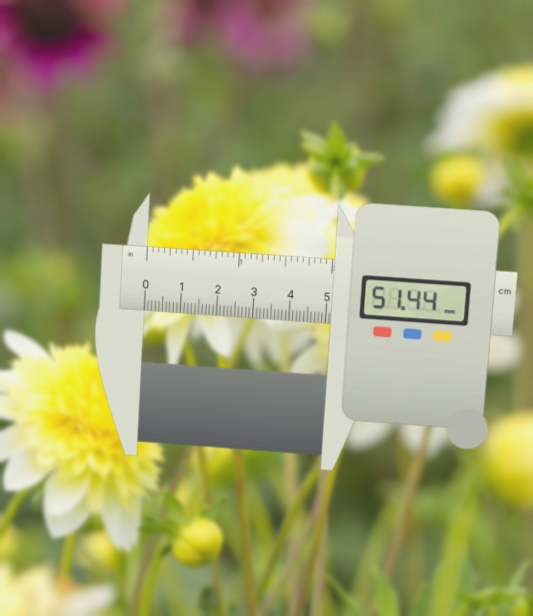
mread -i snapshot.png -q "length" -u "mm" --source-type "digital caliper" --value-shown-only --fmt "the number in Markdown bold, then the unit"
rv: **51.44** mm
